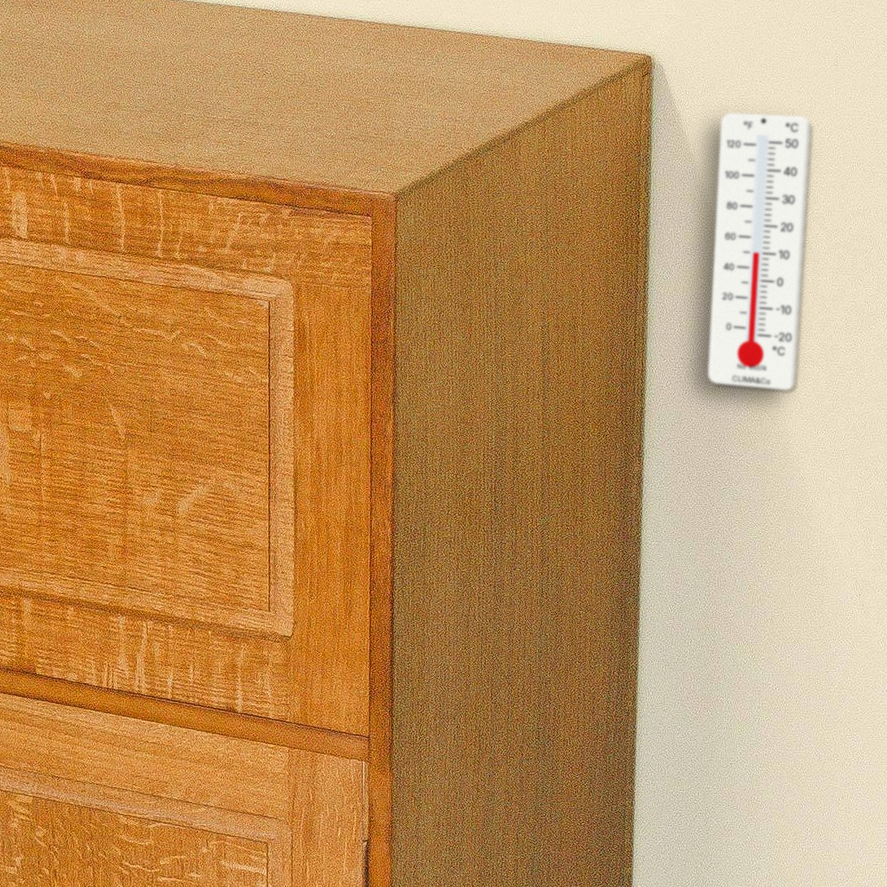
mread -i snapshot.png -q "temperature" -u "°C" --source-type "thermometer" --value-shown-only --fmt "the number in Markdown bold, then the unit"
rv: **10** °C
